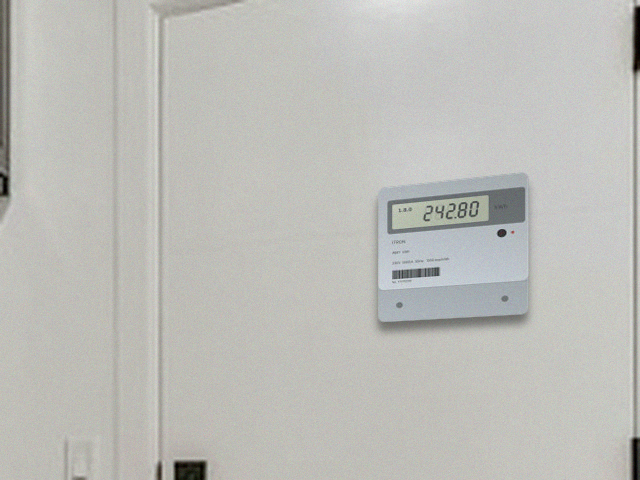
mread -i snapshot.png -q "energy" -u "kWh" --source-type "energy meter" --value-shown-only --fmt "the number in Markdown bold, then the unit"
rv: **242.80** kWh
